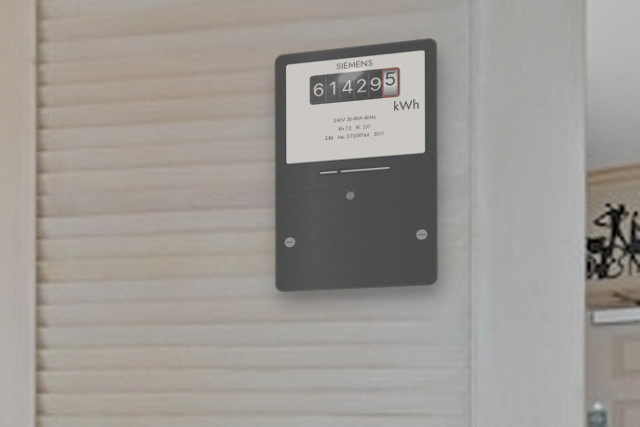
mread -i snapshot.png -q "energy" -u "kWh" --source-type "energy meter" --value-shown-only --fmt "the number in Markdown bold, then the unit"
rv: **61429.5** kWh
